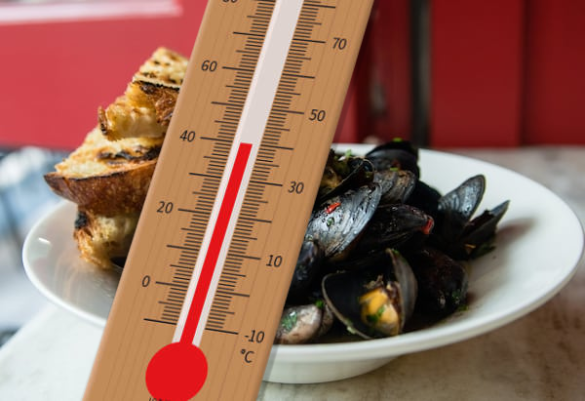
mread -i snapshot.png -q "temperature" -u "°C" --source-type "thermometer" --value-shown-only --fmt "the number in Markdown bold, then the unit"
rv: **40** °C
